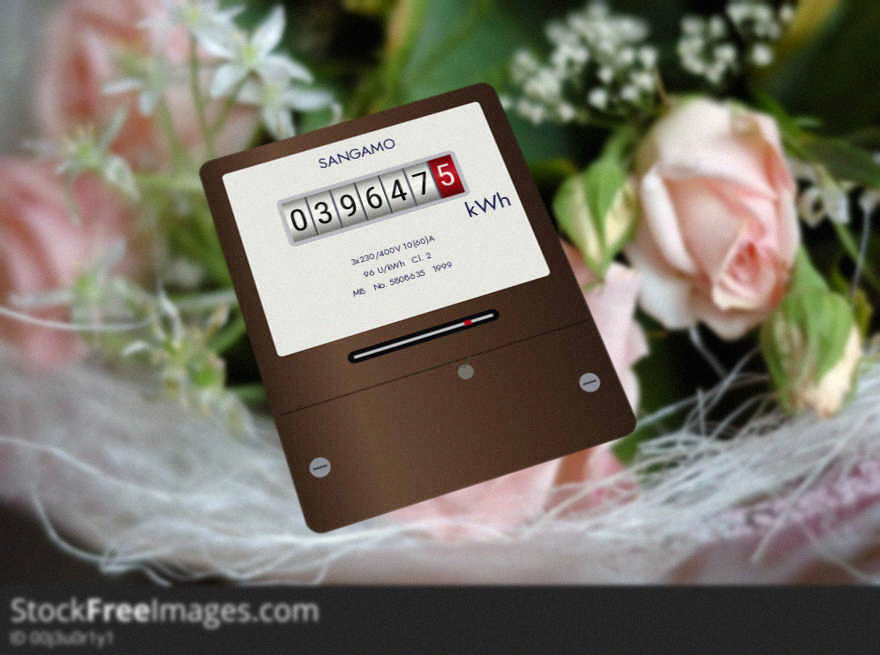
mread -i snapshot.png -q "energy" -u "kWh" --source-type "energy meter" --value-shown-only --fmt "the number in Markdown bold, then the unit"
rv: **39647.5** kWh
